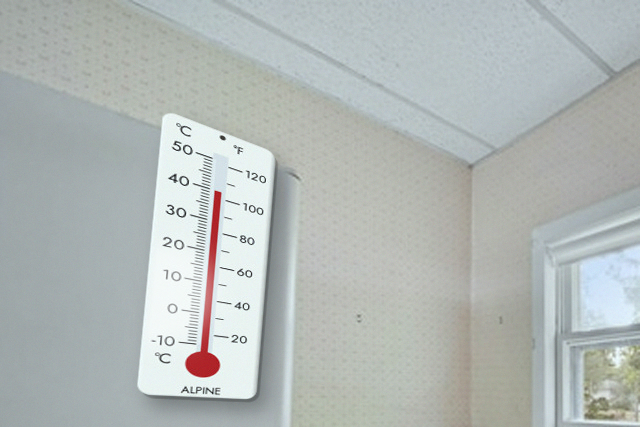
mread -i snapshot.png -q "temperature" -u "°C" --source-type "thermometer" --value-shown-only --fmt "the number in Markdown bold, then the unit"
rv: **40** °C
